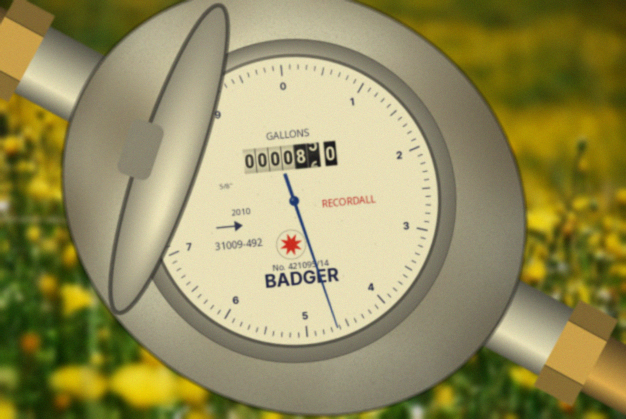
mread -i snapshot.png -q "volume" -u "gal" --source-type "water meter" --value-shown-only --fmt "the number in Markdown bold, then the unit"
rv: **854.6** gal
